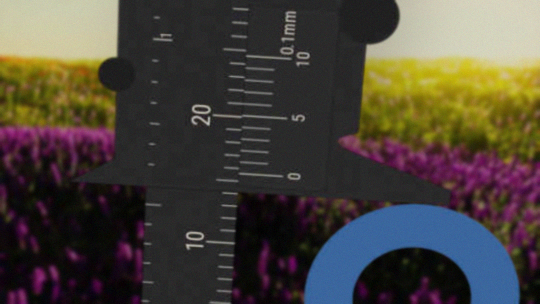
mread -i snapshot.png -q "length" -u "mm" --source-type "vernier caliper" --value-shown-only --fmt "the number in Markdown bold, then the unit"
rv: **15.6** mm
